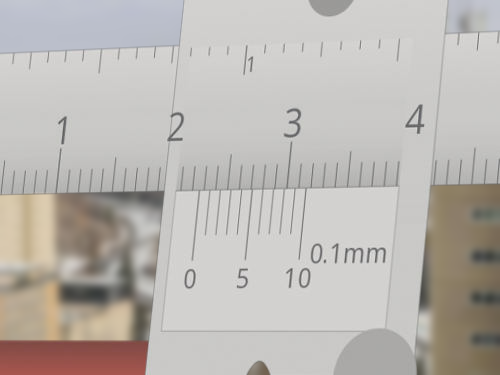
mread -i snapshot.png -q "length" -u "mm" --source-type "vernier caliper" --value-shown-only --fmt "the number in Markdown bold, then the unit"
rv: **22.6** mm
